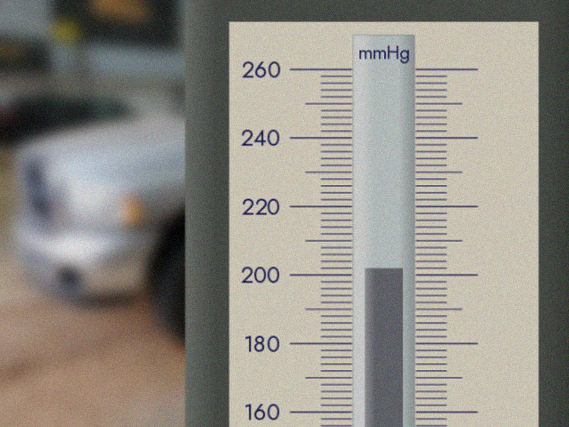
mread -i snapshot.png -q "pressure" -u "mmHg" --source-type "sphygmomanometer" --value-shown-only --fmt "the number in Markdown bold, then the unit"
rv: **202** mmHg
